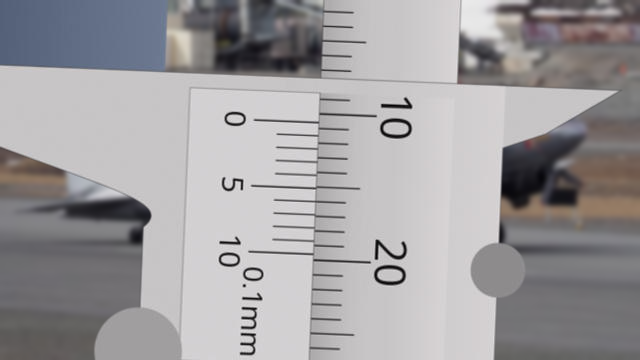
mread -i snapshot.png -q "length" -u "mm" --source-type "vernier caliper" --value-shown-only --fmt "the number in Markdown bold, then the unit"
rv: **10.6** mm
